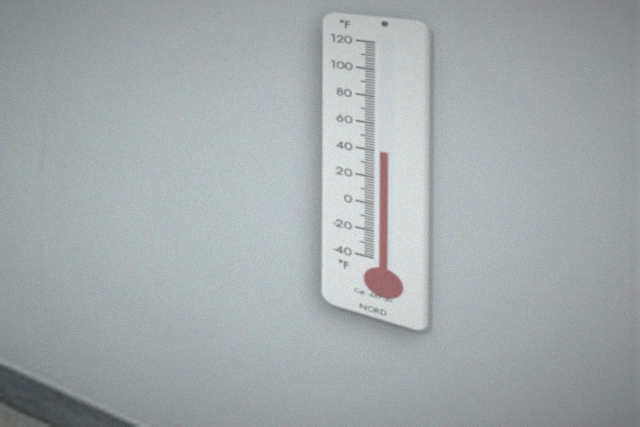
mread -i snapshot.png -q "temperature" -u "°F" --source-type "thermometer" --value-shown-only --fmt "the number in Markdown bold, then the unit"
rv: **40** °F
